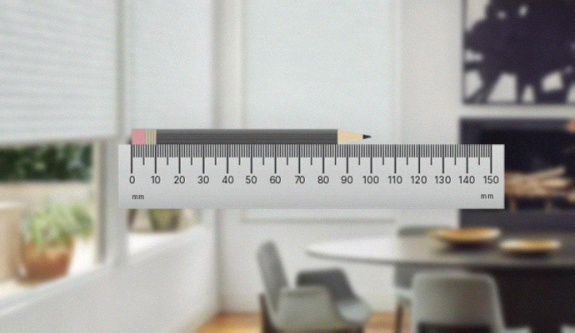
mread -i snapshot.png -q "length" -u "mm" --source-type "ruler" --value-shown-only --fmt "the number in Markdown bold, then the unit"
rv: **100** mm
